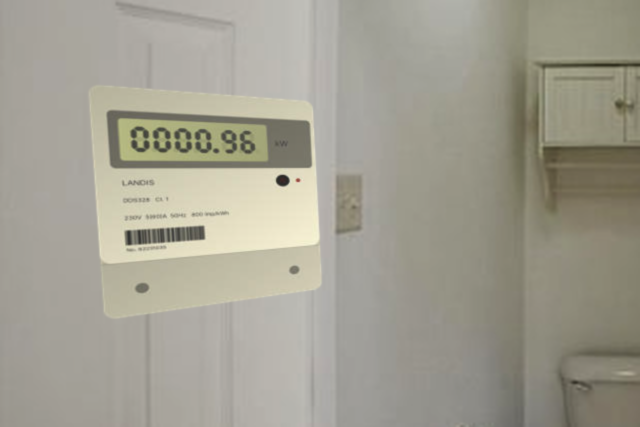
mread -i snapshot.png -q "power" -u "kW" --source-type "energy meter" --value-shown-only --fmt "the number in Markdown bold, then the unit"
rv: **0.96** kW
